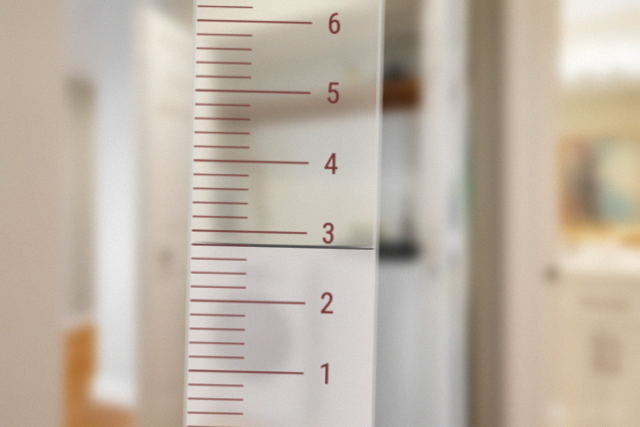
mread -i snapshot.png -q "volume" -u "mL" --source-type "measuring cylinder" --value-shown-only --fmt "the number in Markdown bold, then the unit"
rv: **2.8** mL
